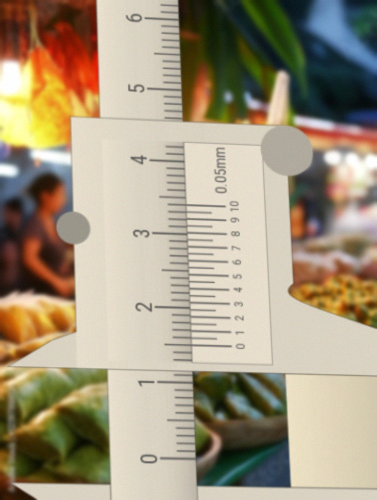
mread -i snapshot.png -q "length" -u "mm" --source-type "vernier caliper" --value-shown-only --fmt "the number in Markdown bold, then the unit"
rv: **15.0** mm
